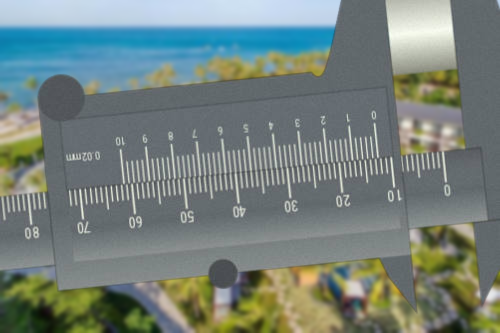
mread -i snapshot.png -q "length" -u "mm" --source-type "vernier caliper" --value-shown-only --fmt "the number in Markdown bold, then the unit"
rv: **12.5** mm
